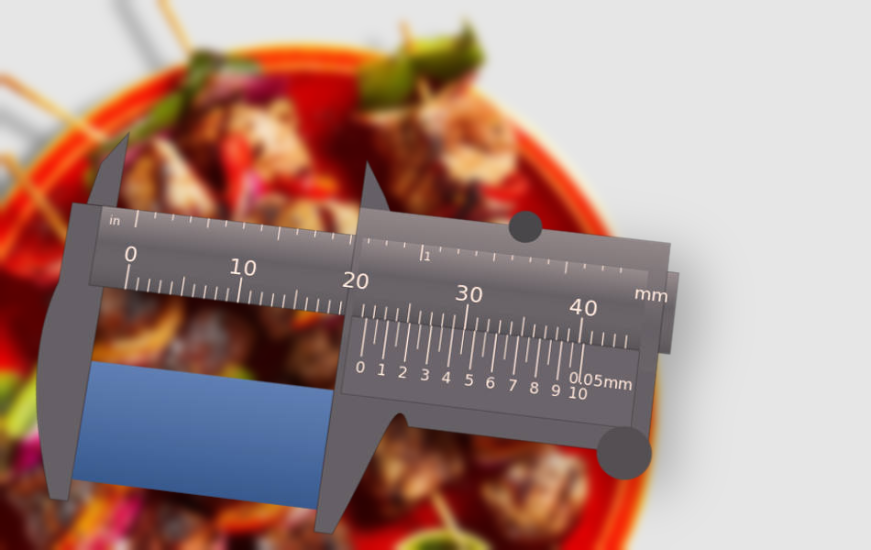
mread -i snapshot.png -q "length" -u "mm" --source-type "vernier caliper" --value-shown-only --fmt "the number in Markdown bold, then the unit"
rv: **21.4** mm
